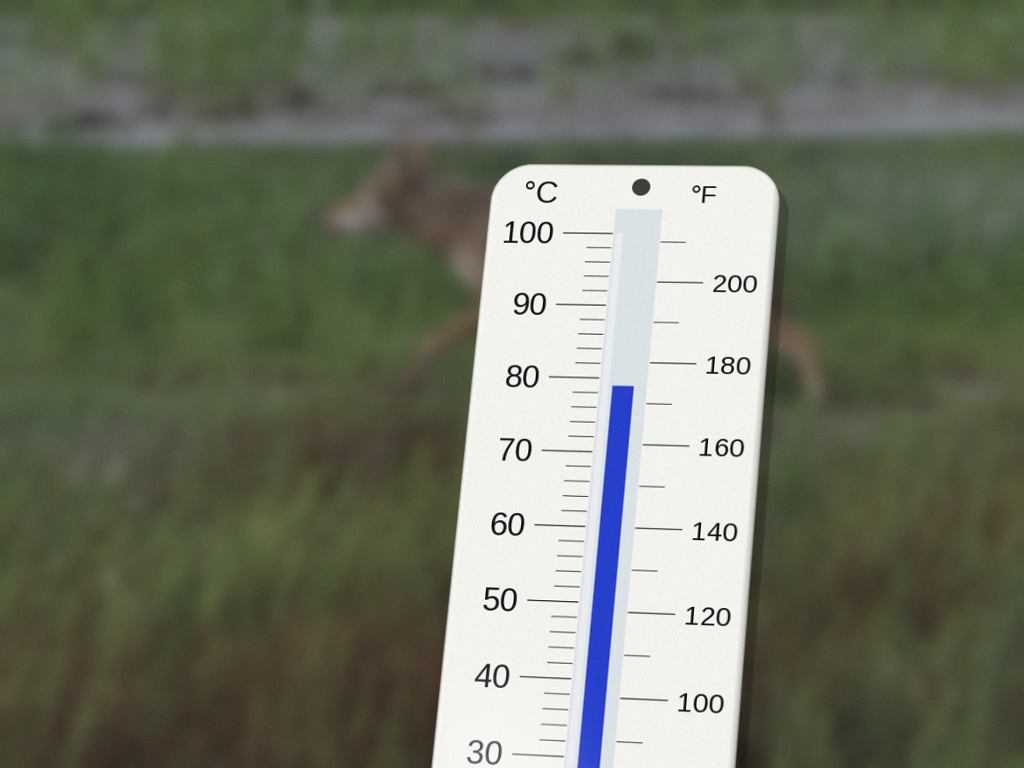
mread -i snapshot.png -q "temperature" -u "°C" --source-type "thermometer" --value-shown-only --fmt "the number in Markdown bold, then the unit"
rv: **79** °C
